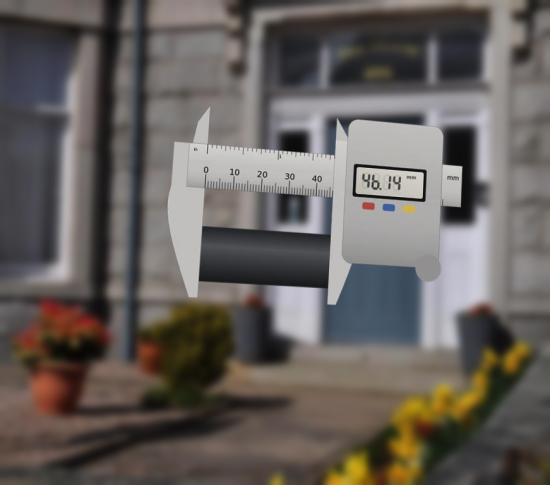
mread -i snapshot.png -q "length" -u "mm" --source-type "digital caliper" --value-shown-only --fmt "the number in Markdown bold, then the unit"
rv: **46.14** mm
